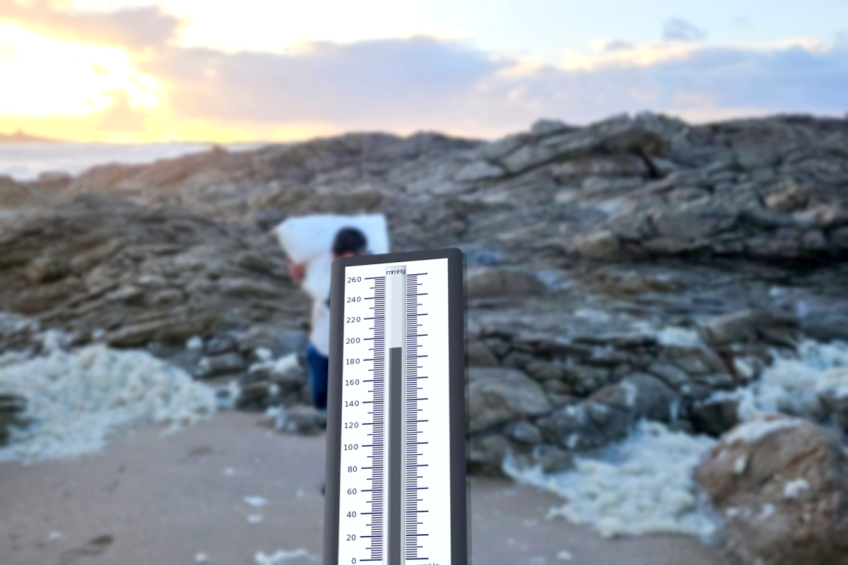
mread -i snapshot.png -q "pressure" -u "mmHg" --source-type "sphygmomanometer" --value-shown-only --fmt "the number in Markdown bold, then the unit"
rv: **190** mmHg
